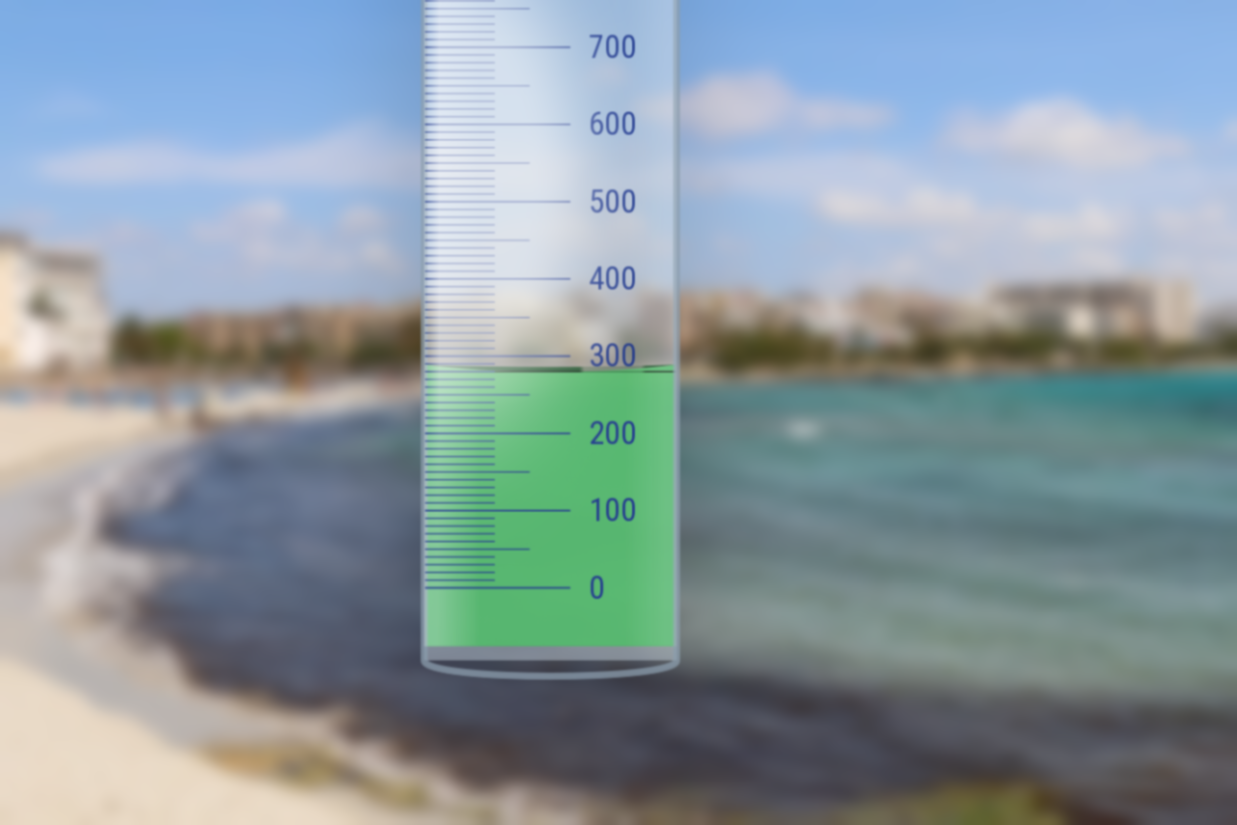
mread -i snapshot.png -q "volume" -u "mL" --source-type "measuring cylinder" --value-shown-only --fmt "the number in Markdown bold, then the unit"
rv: **280** mL
